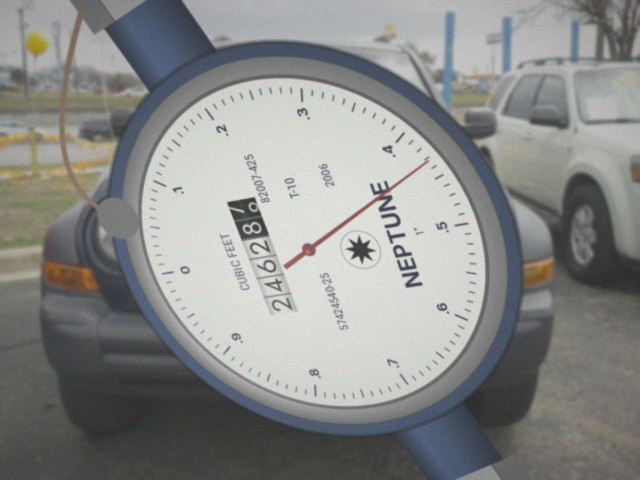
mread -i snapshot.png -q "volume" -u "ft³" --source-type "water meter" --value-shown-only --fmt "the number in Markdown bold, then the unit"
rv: **246287.43** ft³
